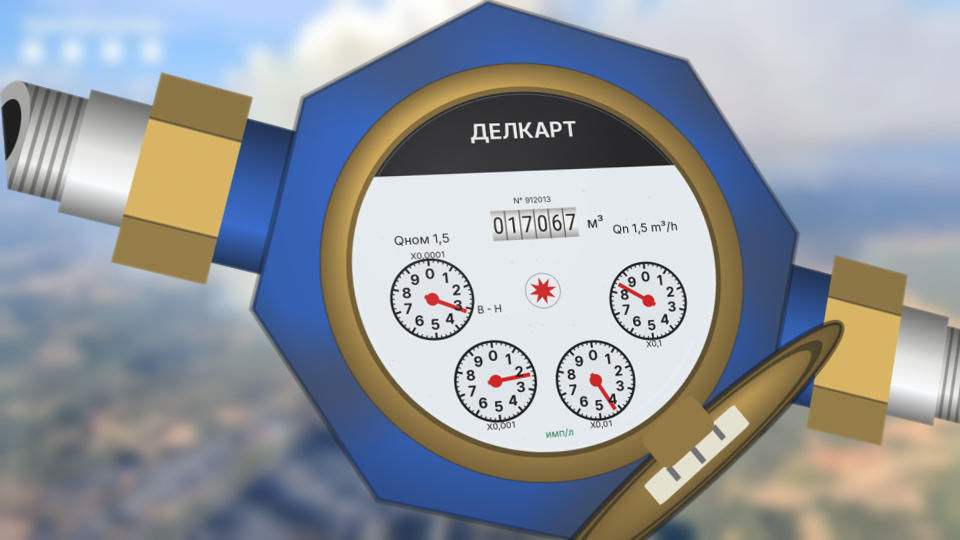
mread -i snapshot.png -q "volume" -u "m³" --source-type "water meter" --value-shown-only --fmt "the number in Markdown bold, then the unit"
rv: **17067.8423** m³
